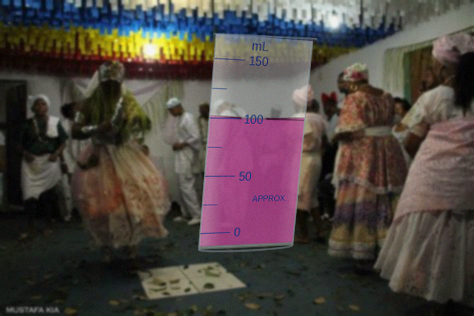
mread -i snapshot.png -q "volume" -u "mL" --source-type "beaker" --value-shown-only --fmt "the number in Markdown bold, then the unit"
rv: **100** mL
